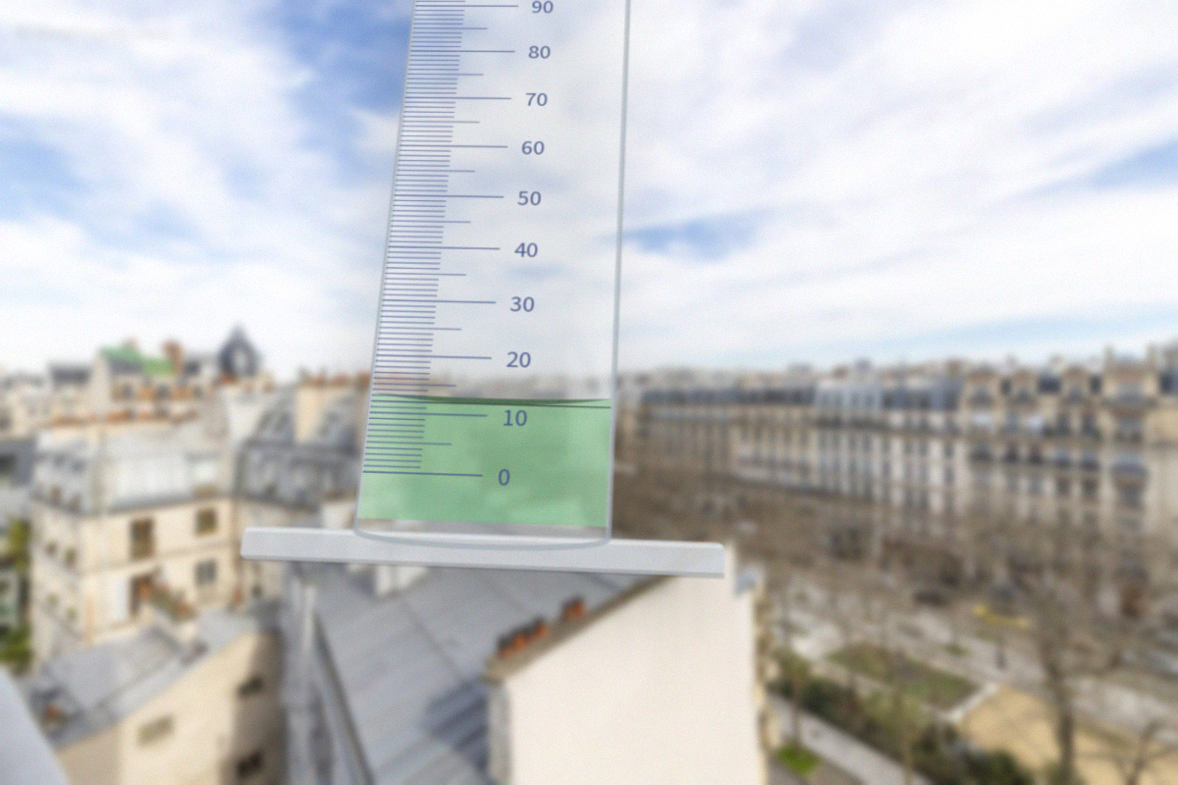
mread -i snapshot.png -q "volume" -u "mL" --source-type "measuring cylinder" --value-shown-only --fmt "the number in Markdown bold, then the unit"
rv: **12** mL
